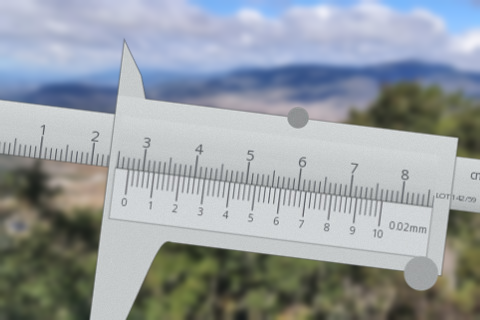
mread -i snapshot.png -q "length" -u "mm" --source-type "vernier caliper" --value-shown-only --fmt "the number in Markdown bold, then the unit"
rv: **27.2** mm
